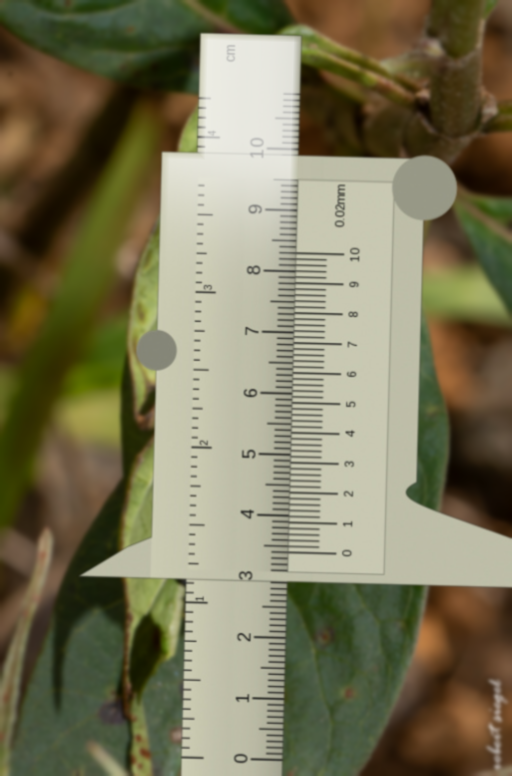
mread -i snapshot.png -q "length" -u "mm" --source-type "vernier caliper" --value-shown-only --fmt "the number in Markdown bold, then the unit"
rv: **34.0** mm
